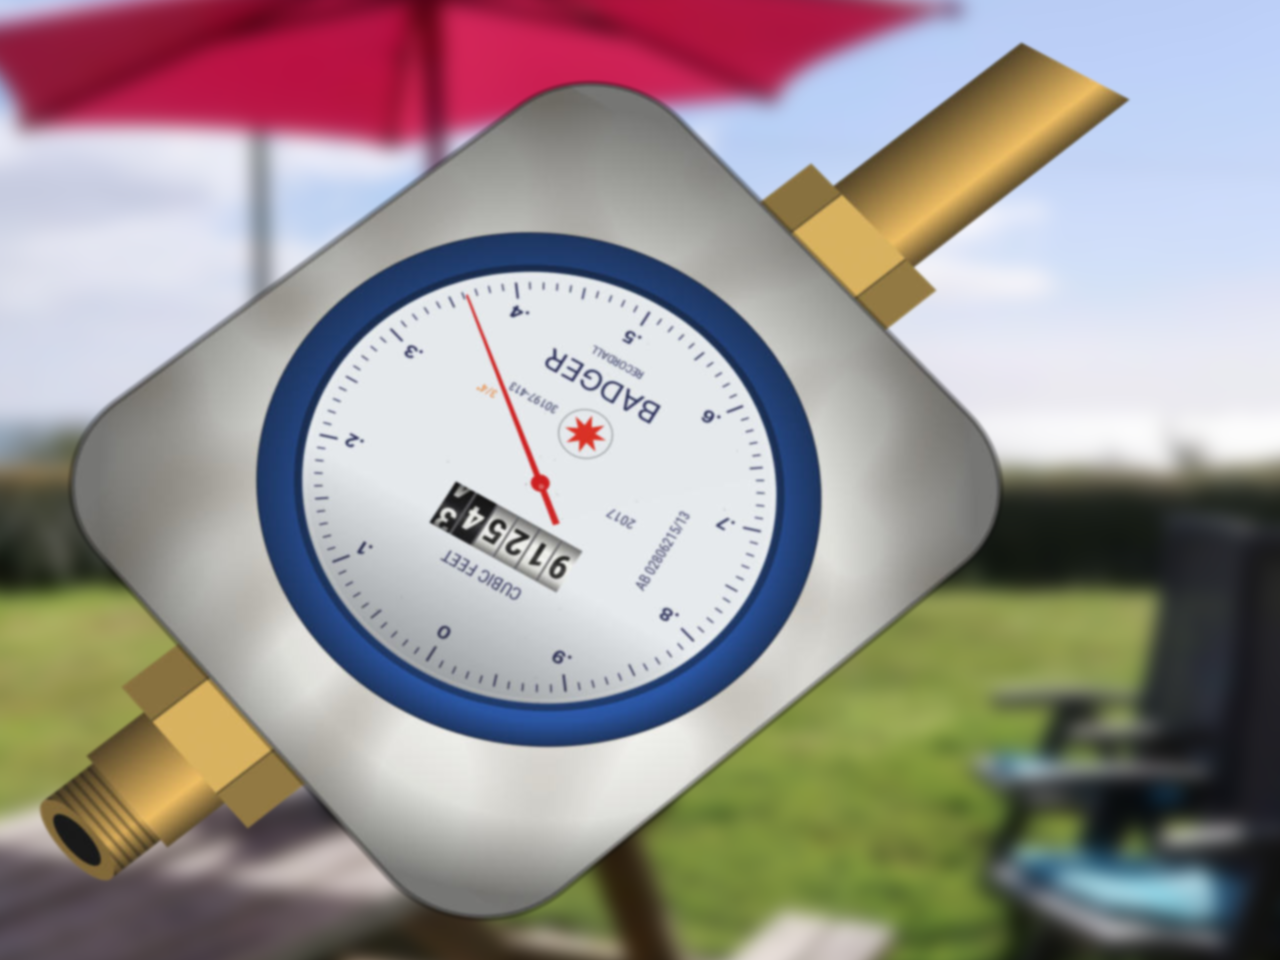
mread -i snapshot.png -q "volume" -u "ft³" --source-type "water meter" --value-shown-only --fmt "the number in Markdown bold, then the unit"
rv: **912543.36** ft³
